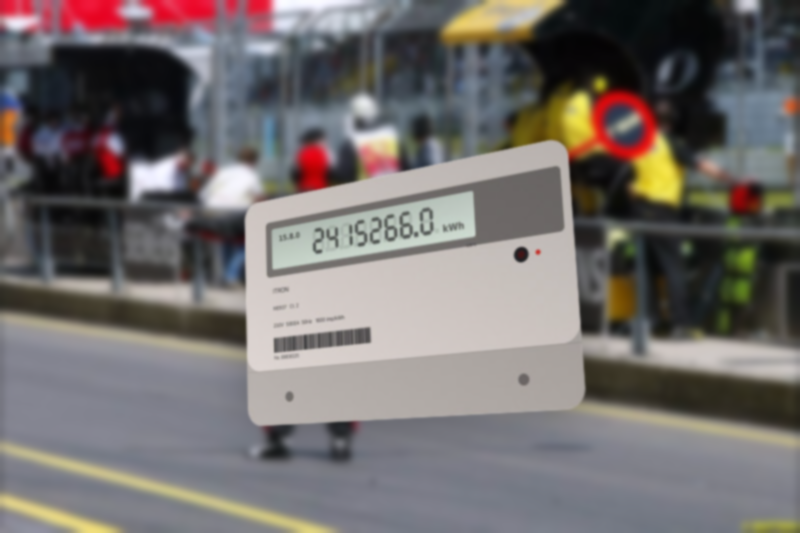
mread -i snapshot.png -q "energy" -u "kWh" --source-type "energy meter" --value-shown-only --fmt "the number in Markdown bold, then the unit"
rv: **2415266.0** kWh
